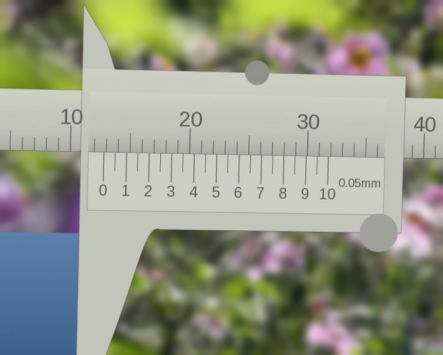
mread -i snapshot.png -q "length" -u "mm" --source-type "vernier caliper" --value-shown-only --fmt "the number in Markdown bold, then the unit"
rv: **12.8** mm
